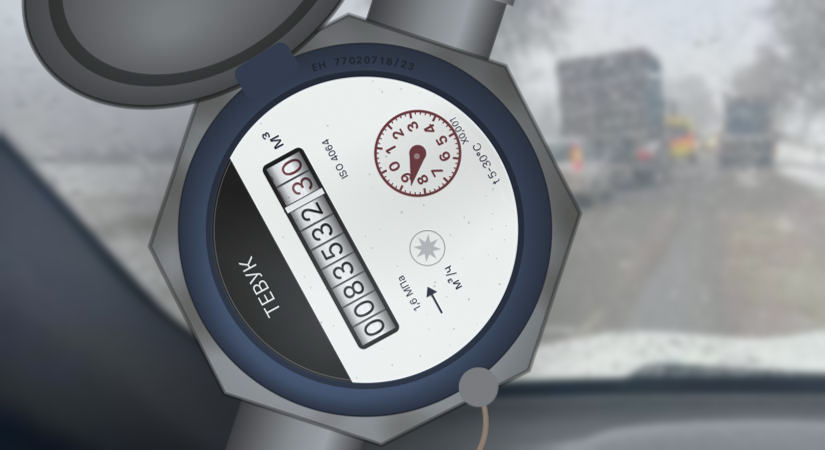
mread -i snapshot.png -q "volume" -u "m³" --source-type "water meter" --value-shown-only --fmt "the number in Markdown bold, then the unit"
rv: **83532.298** m³
